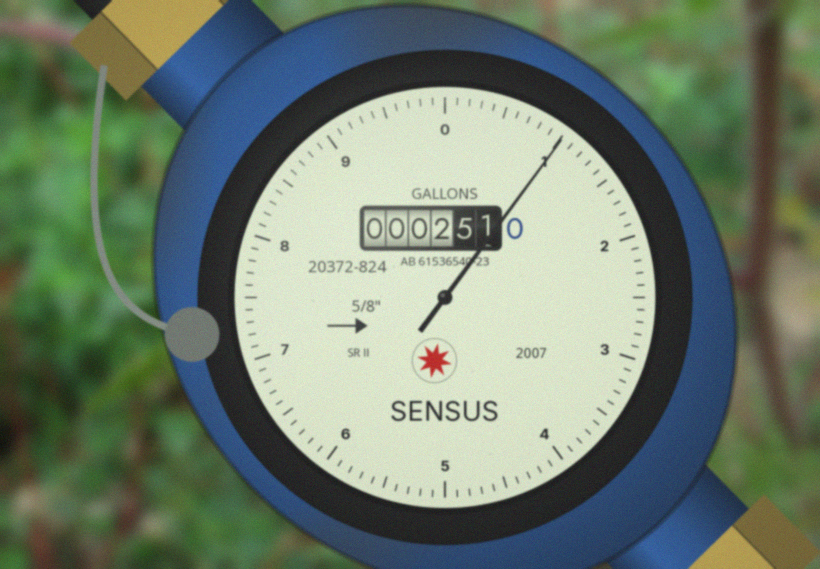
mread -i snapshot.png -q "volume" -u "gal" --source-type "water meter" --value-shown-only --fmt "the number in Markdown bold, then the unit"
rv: **2511.0** gal
